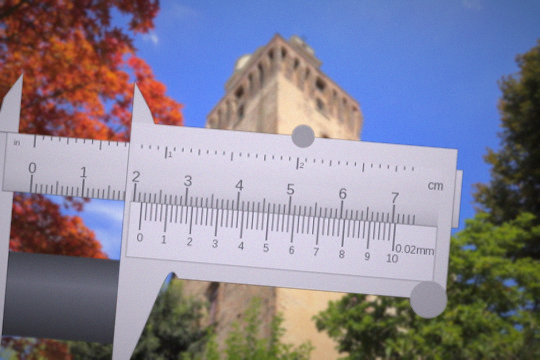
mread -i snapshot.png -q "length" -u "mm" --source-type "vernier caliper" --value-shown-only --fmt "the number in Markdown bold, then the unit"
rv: **21.5** mm
